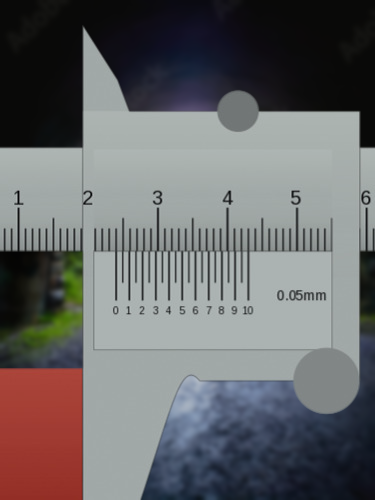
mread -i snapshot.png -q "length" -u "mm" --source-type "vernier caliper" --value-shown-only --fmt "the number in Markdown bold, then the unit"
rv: **24.0** mm
